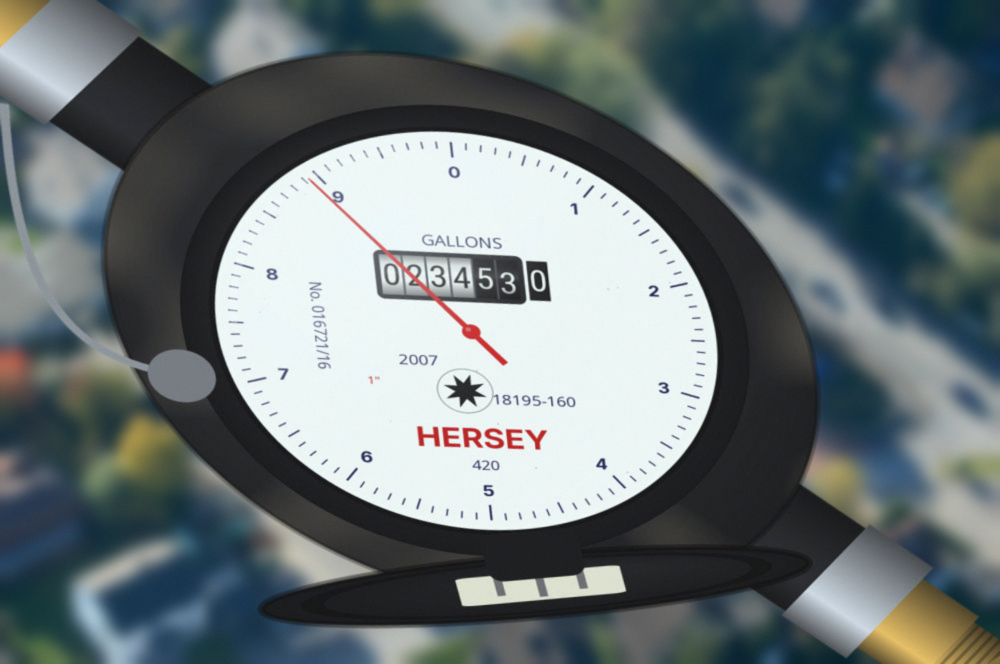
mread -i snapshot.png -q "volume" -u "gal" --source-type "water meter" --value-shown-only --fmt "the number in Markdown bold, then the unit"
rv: **234528.9** gal
